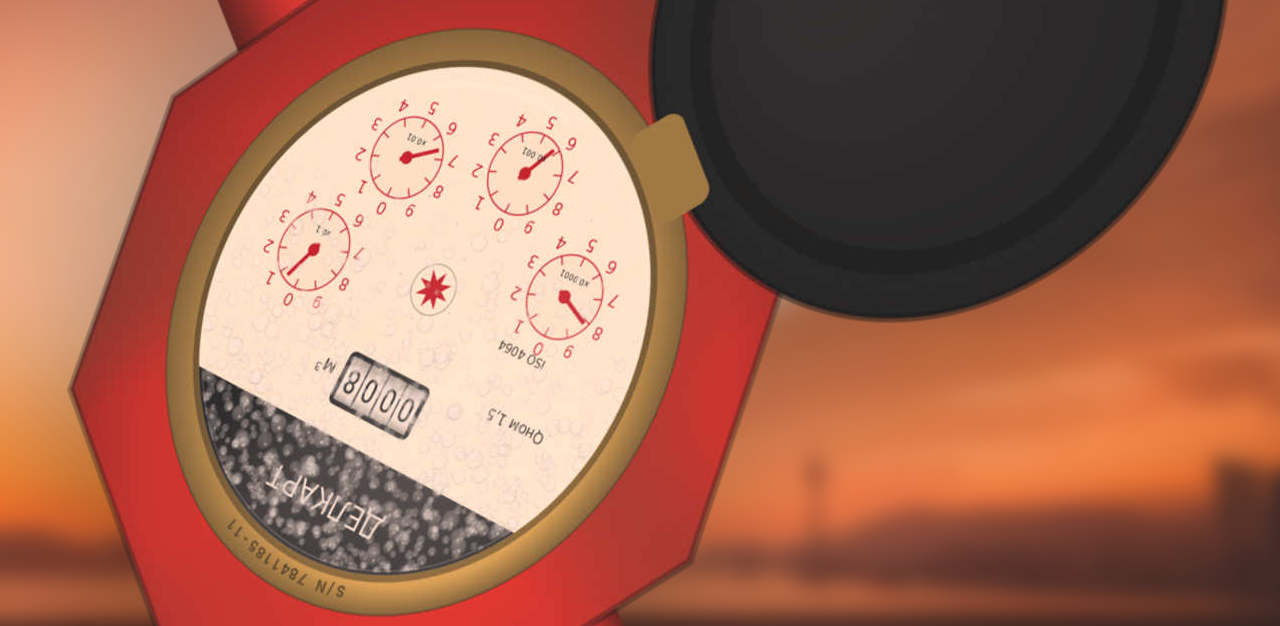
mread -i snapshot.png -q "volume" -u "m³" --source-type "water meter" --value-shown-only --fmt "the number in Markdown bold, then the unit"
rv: **8.0658** m³
